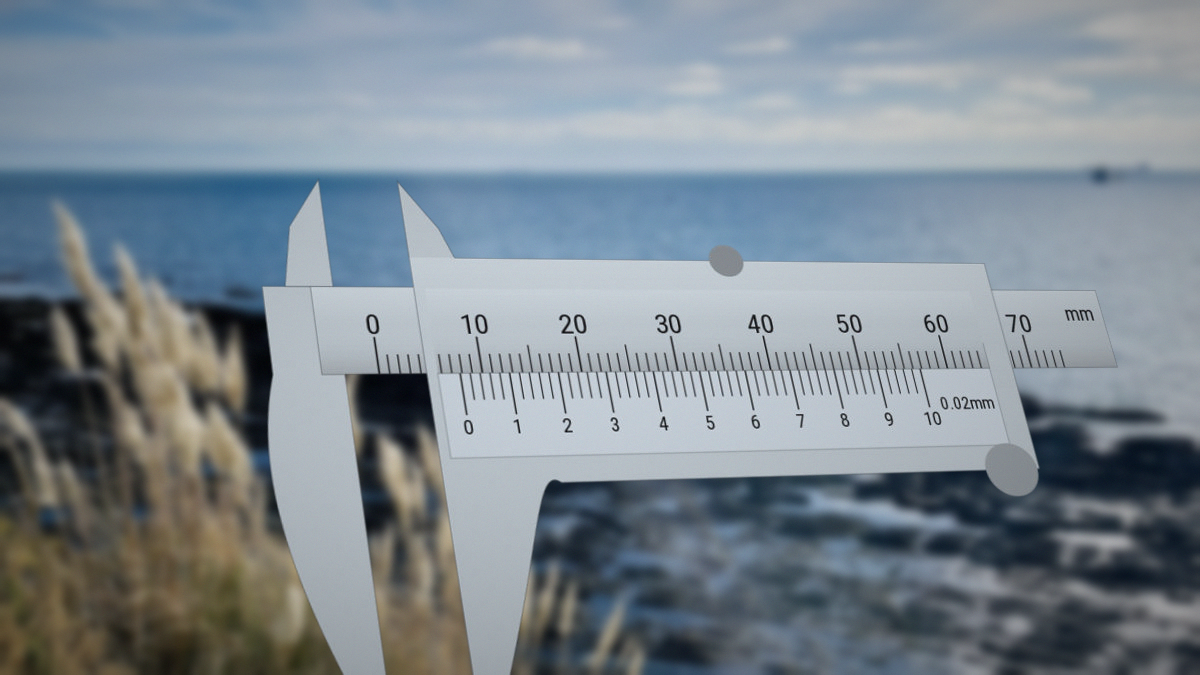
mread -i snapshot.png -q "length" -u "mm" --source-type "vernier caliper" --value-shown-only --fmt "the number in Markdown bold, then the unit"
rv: **7.8** mm
